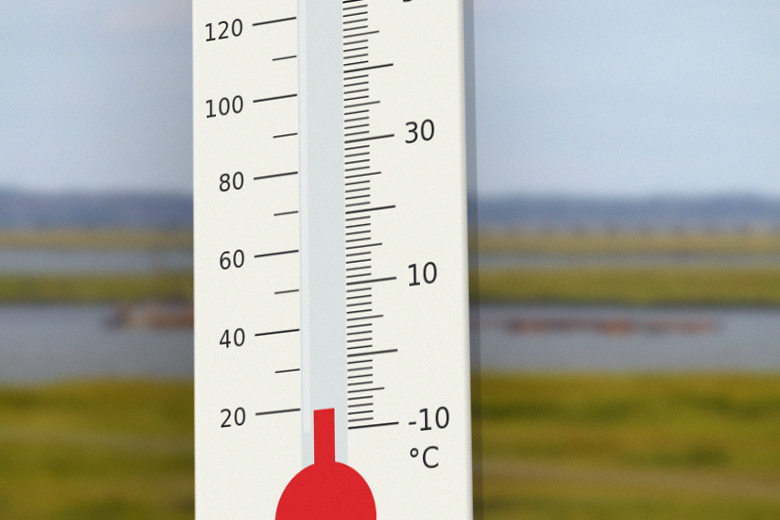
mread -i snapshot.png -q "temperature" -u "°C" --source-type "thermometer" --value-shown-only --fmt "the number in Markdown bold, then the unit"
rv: **-7** °C
